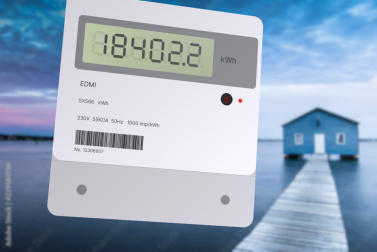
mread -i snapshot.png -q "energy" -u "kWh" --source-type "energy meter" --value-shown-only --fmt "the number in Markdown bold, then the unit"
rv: **18402.2** kWh
